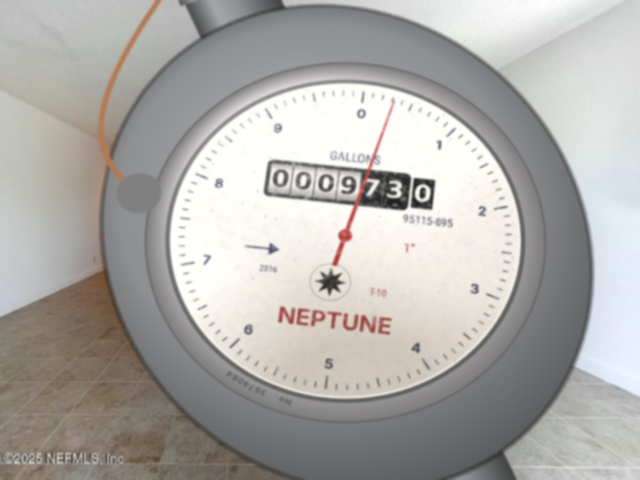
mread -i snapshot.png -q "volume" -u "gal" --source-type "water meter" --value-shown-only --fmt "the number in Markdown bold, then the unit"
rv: **9730.3** gal
